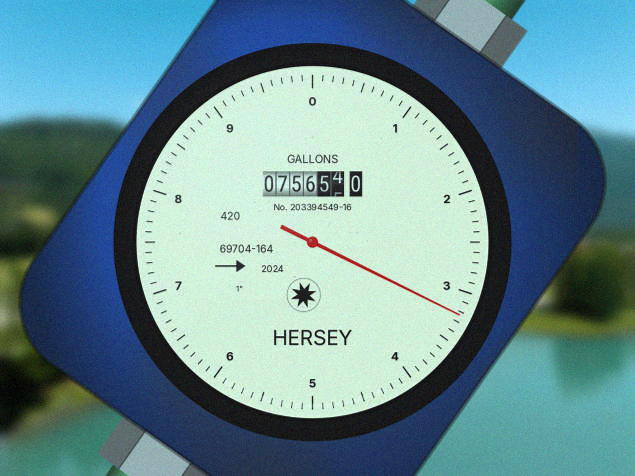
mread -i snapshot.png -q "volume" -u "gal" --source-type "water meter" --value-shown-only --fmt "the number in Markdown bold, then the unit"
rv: **756543.2** gal
